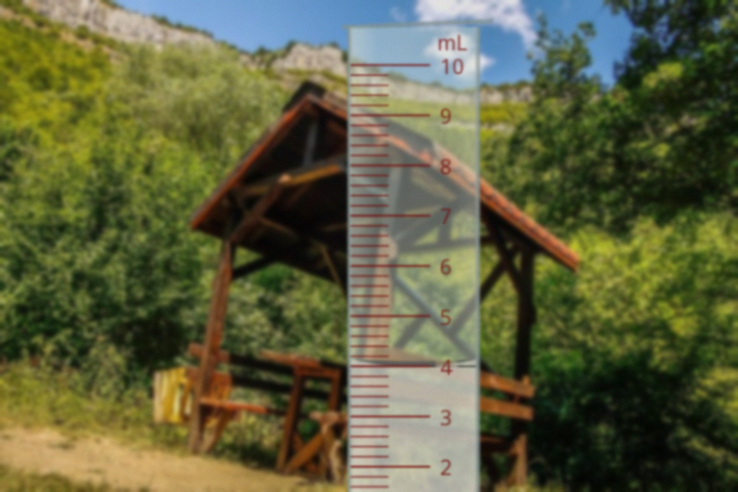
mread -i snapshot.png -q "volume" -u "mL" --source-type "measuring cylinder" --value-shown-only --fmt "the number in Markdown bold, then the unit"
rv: **4** mL
